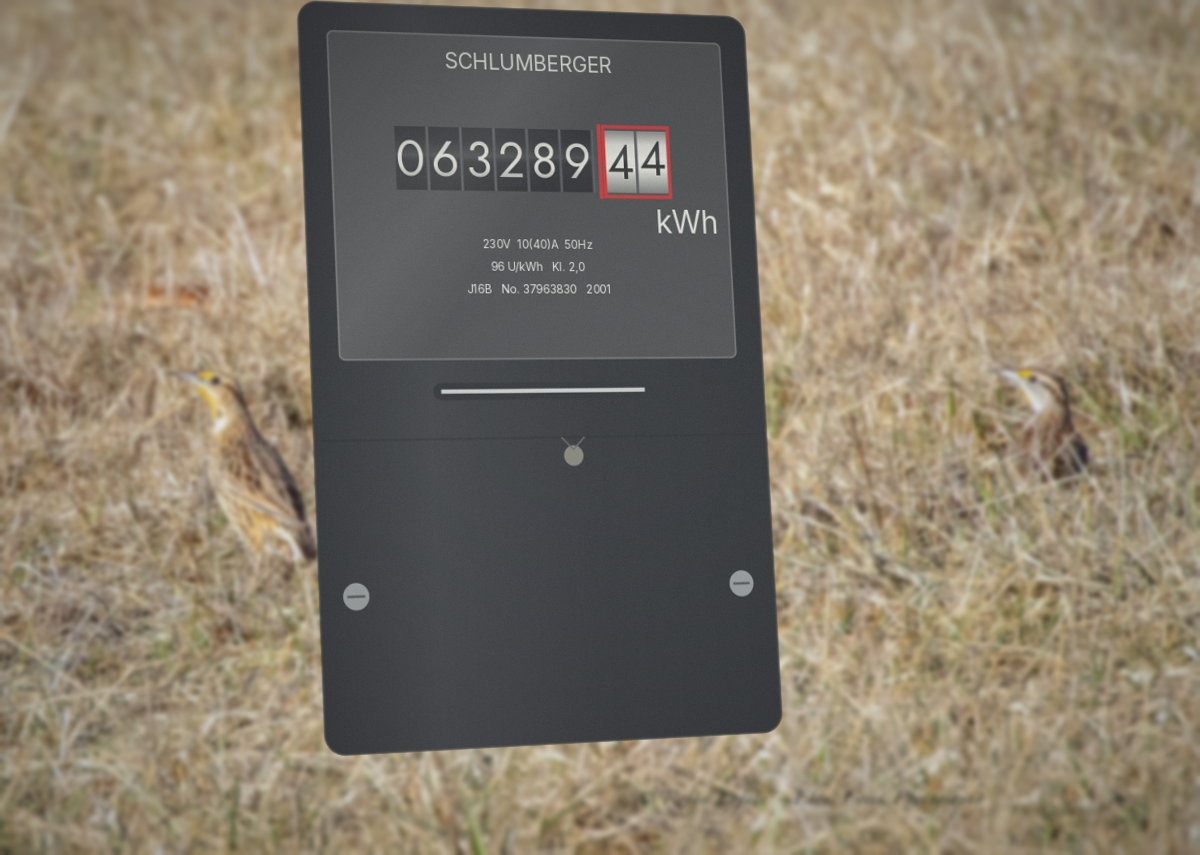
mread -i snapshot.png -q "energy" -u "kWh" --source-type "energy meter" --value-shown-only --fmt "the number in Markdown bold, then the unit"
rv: **63289.44** kWh
